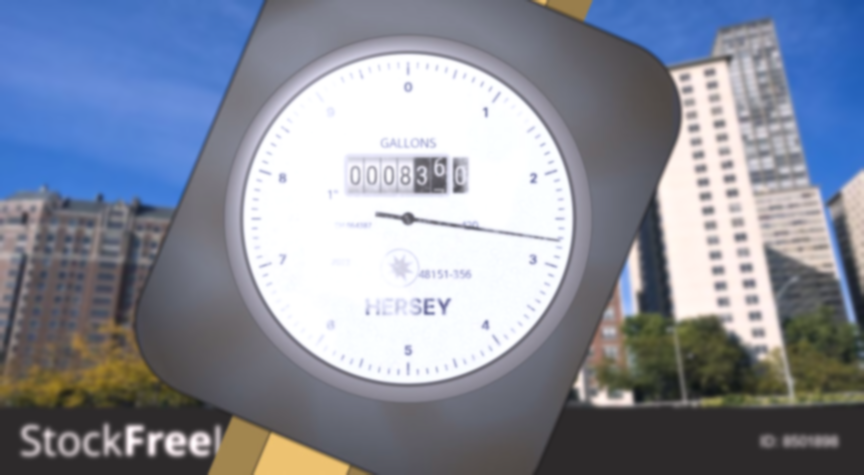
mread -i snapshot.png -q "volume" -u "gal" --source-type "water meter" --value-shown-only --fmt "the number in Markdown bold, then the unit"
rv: **8362.7** gal
